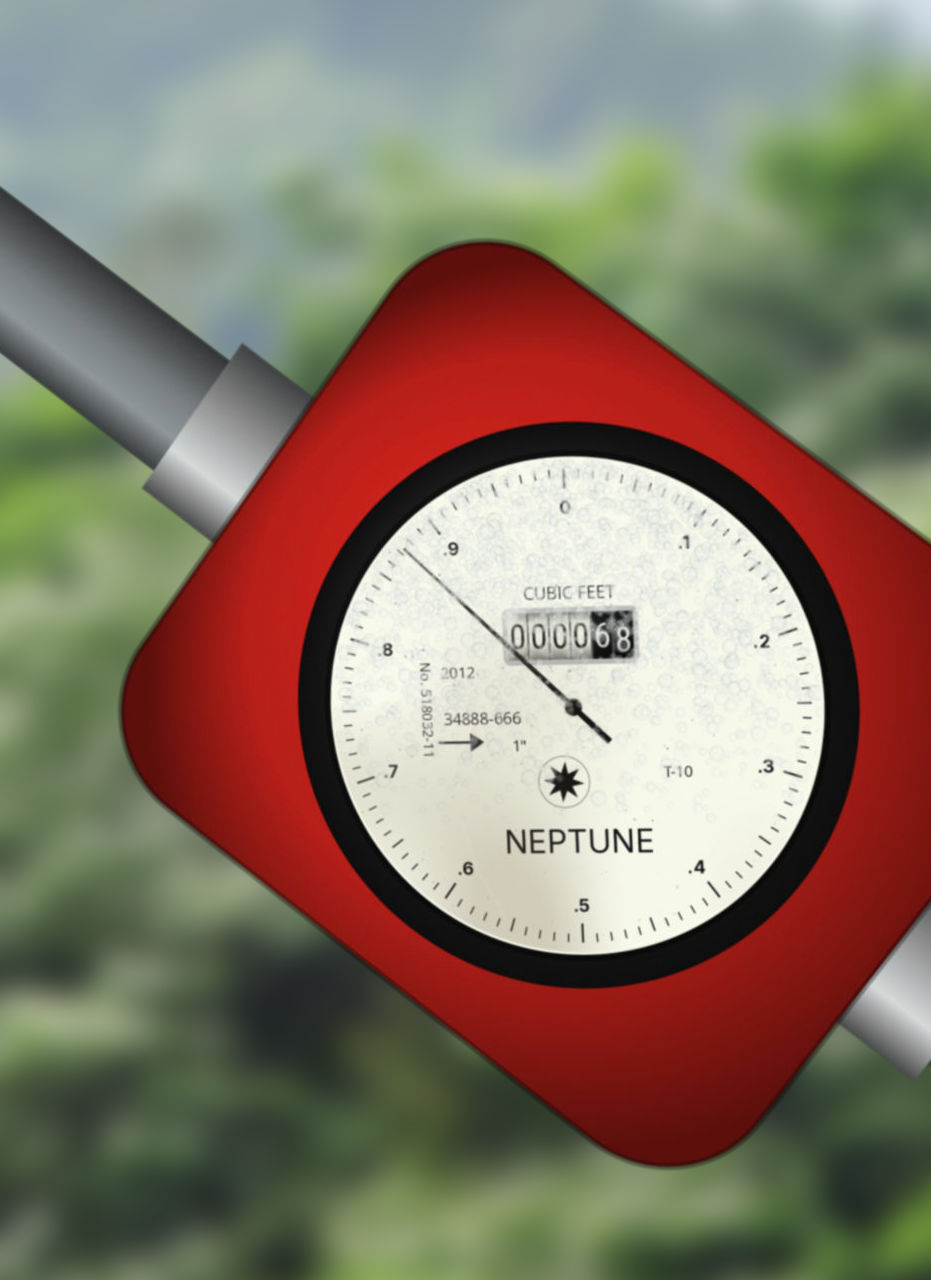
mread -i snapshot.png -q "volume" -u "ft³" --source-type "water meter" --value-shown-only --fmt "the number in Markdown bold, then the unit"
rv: **67.87** ft³
